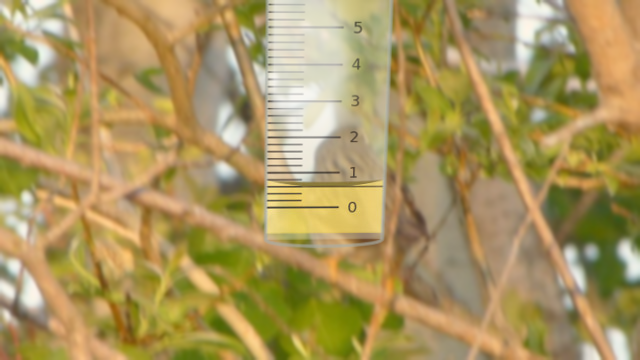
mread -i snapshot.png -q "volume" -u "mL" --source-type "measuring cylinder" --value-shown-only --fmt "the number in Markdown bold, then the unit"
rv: **0.6** mL
